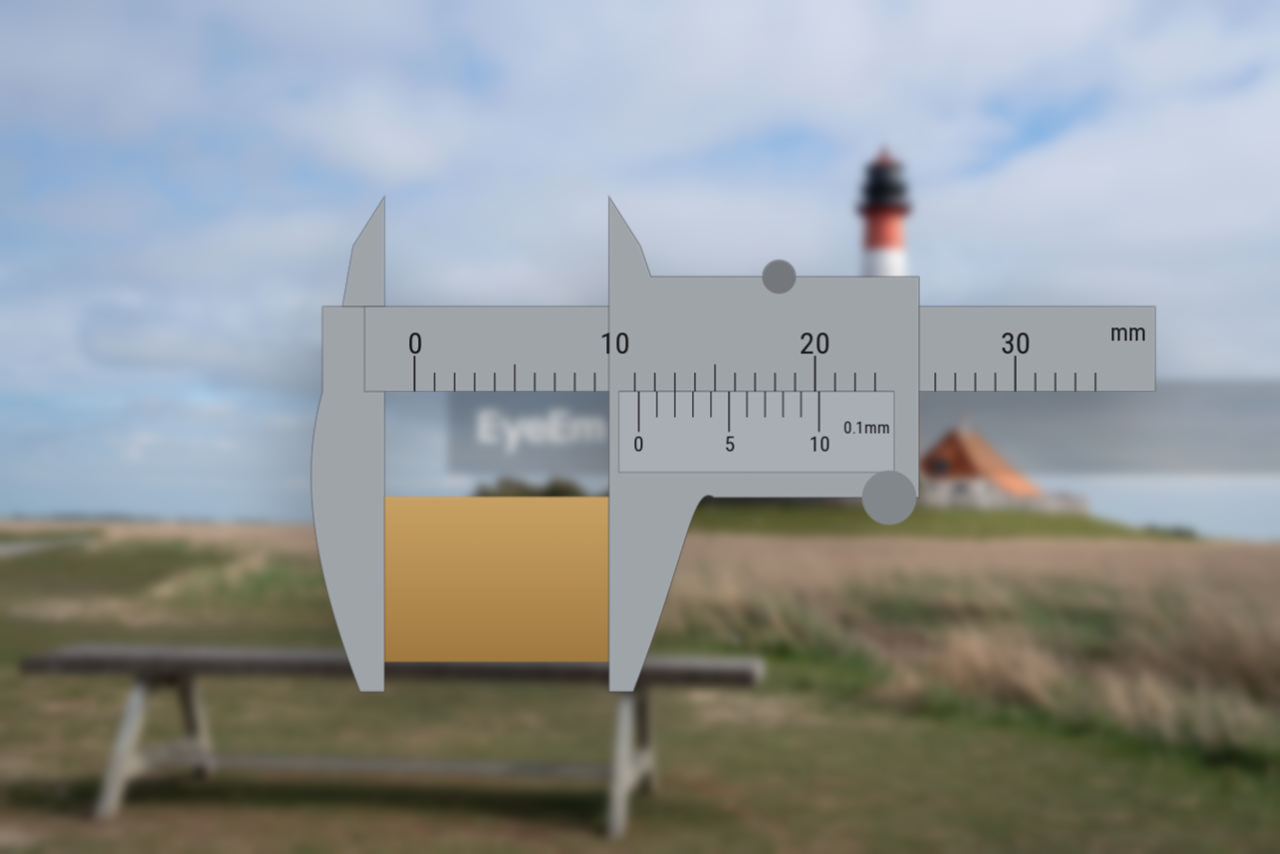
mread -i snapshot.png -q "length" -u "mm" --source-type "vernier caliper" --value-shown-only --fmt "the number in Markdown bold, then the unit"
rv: **11.2** mm
